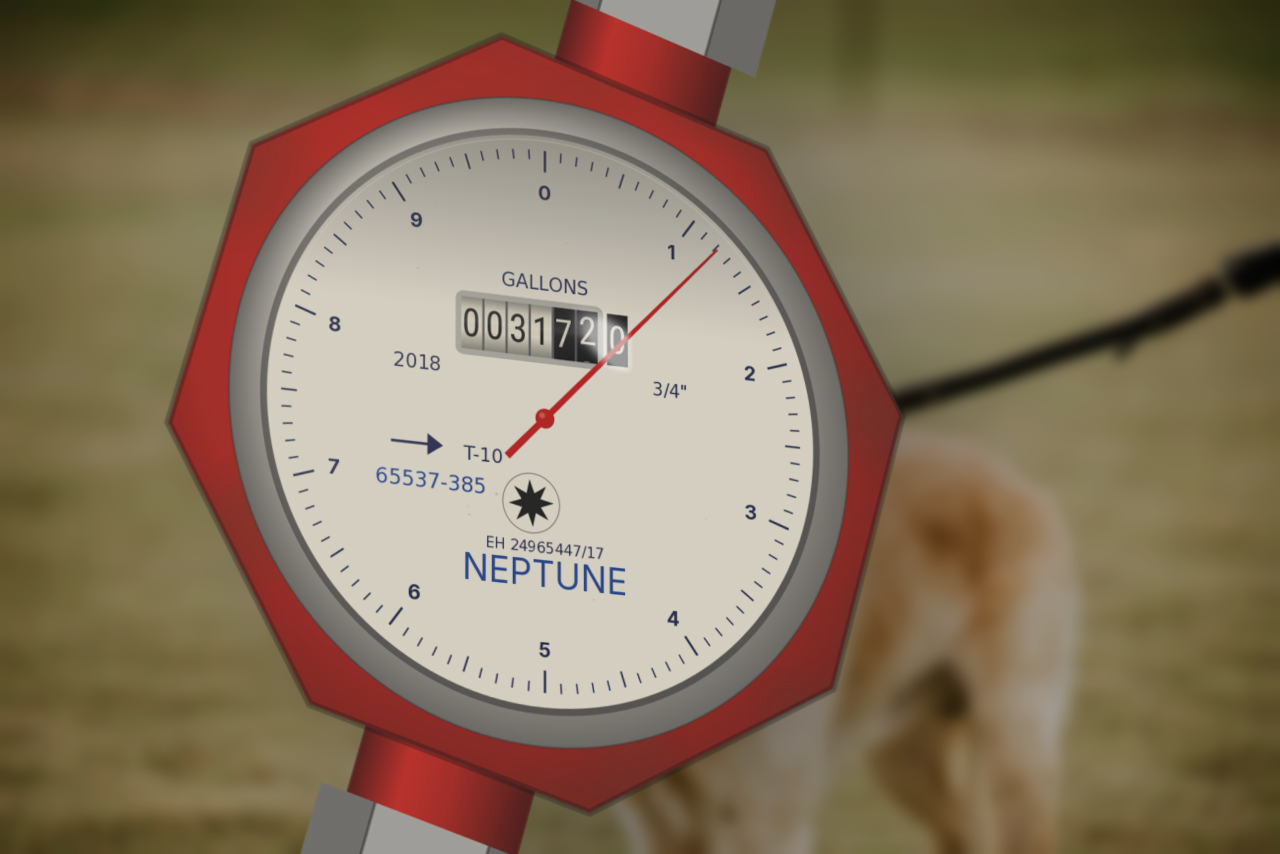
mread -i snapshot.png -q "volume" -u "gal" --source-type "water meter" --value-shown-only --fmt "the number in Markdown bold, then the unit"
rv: **31721.2** gal
